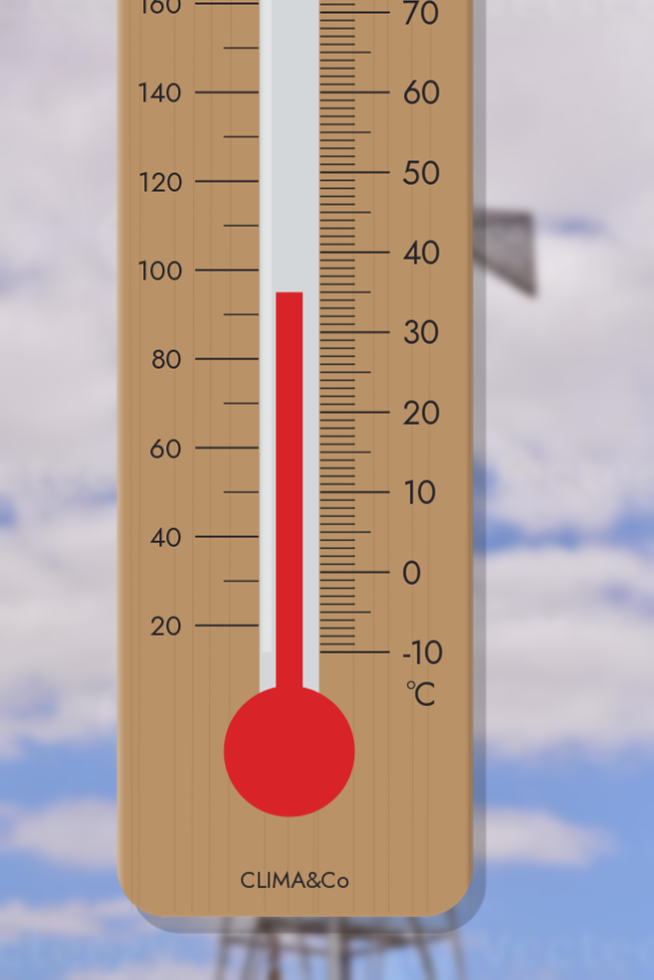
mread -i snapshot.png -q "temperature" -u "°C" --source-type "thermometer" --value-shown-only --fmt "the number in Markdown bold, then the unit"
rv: **35** °C
